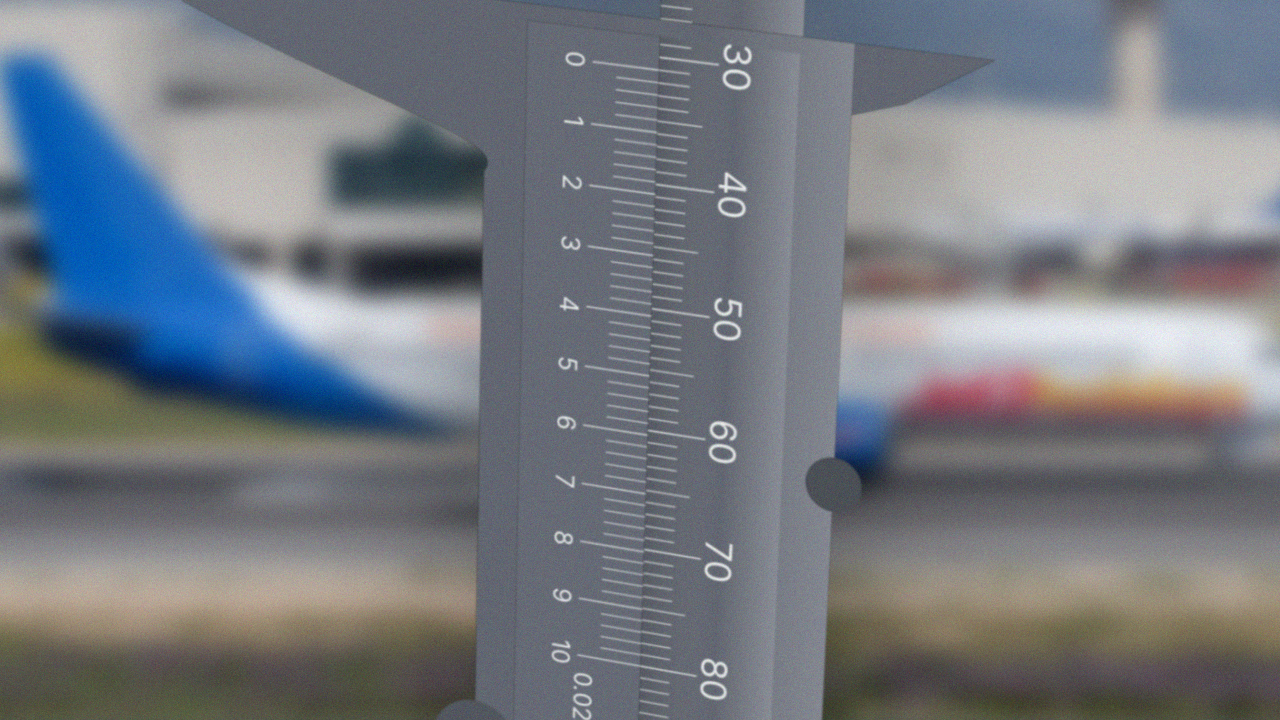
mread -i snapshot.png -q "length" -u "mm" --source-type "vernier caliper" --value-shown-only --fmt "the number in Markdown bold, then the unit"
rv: **31.0** mm
